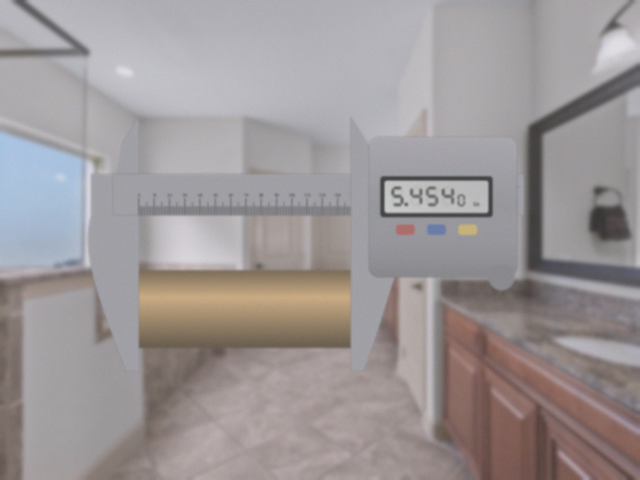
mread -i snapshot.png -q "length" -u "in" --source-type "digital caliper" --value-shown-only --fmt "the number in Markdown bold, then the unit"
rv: **5.4540** in
